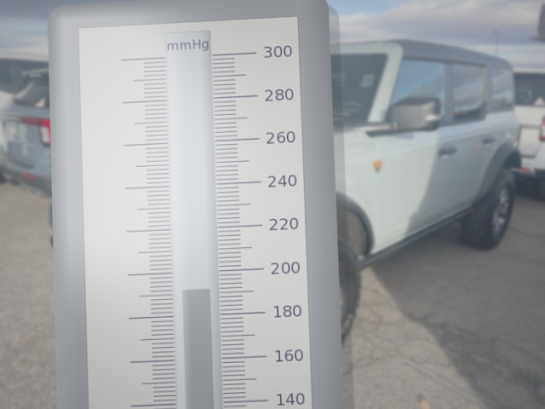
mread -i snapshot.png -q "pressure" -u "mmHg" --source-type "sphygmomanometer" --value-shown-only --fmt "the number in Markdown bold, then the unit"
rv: **192** mmHg
